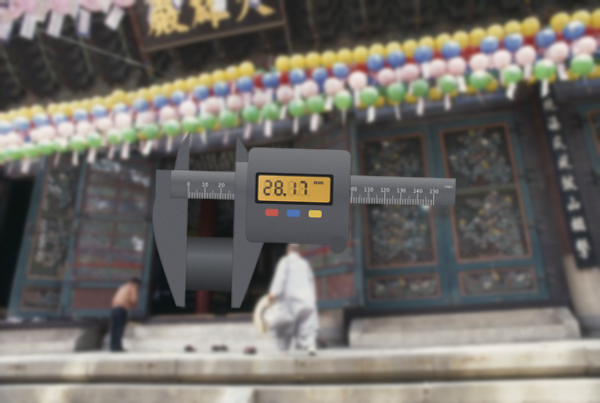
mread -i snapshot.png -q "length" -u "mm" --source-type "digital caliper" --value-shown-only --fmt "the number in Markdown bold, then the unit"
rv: **28.17** mm
